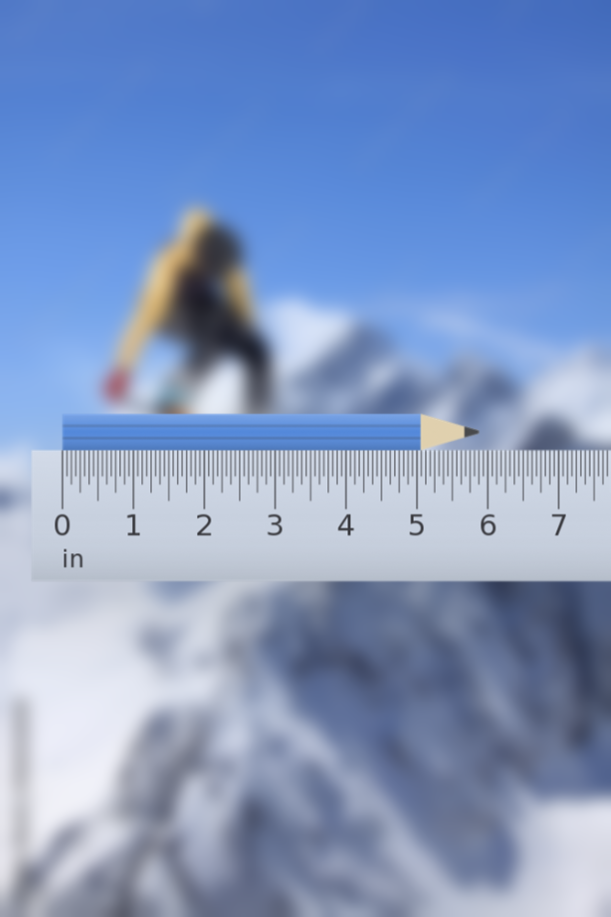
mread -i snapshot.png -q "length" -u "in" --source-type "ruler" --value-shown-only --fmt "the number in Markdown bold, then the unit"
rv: **5.875** in
